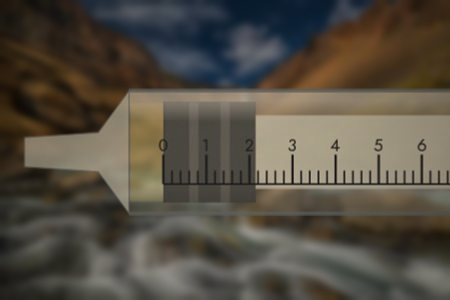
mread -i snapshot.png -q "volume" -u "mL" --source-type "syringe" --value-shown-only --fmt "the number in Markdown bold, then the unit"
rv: **0** mL
